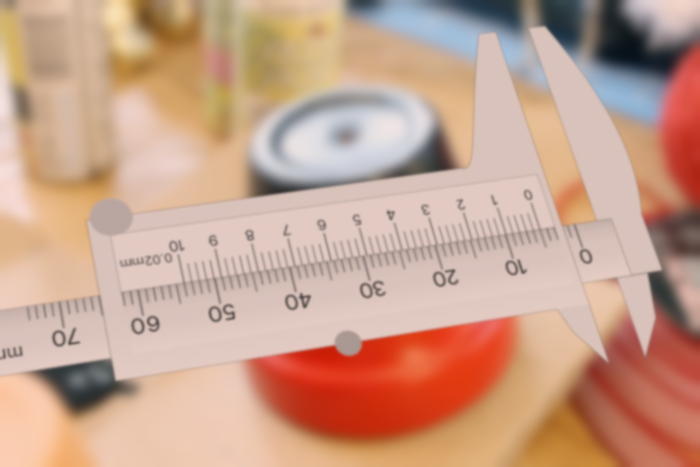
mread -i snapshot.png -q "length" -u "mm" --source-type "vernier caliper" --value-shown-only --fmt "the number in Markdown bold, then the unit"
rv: **5.0** mm
